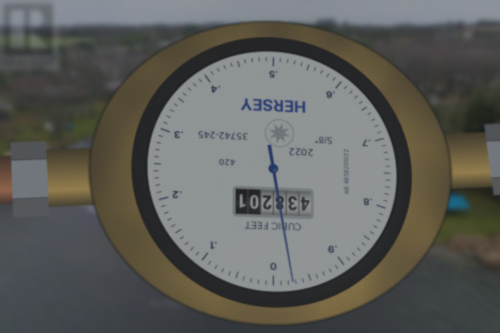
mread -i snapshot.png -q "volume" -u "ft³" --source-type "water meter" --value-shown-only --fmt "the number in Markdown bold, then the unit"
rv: **438200.97** ft³
